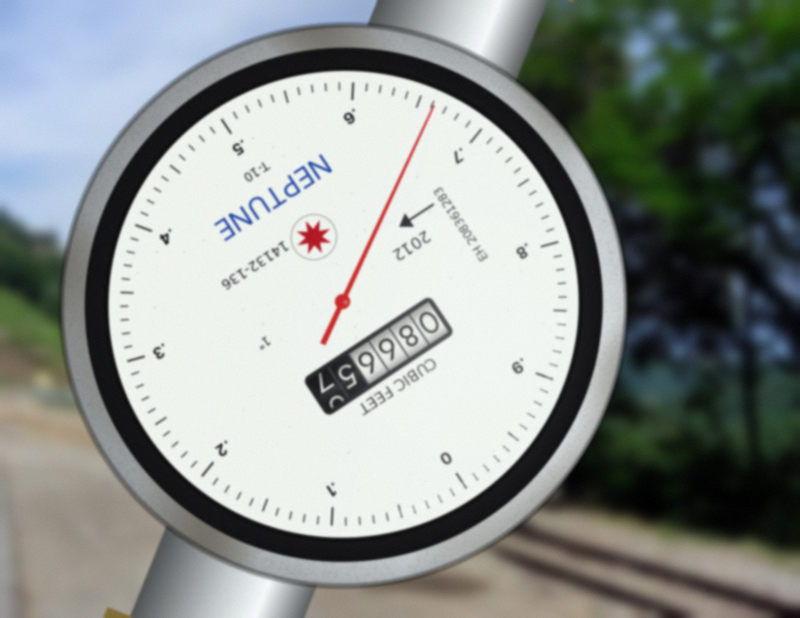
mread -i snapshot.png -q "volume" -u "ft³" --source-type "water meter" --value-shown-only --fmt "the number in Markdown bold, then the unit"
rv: **86656.66** ft³
